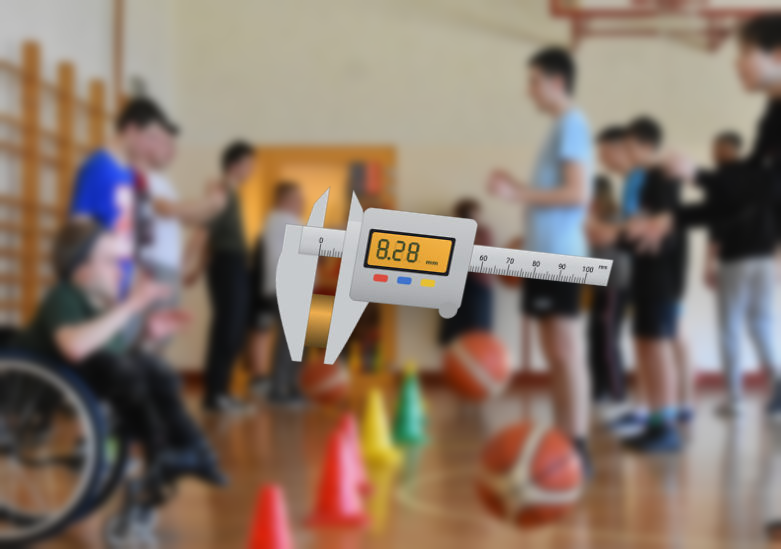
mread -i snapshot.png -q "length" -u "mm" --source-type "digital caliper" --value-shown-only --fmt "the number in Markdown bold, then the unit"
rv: **8.28** mm
